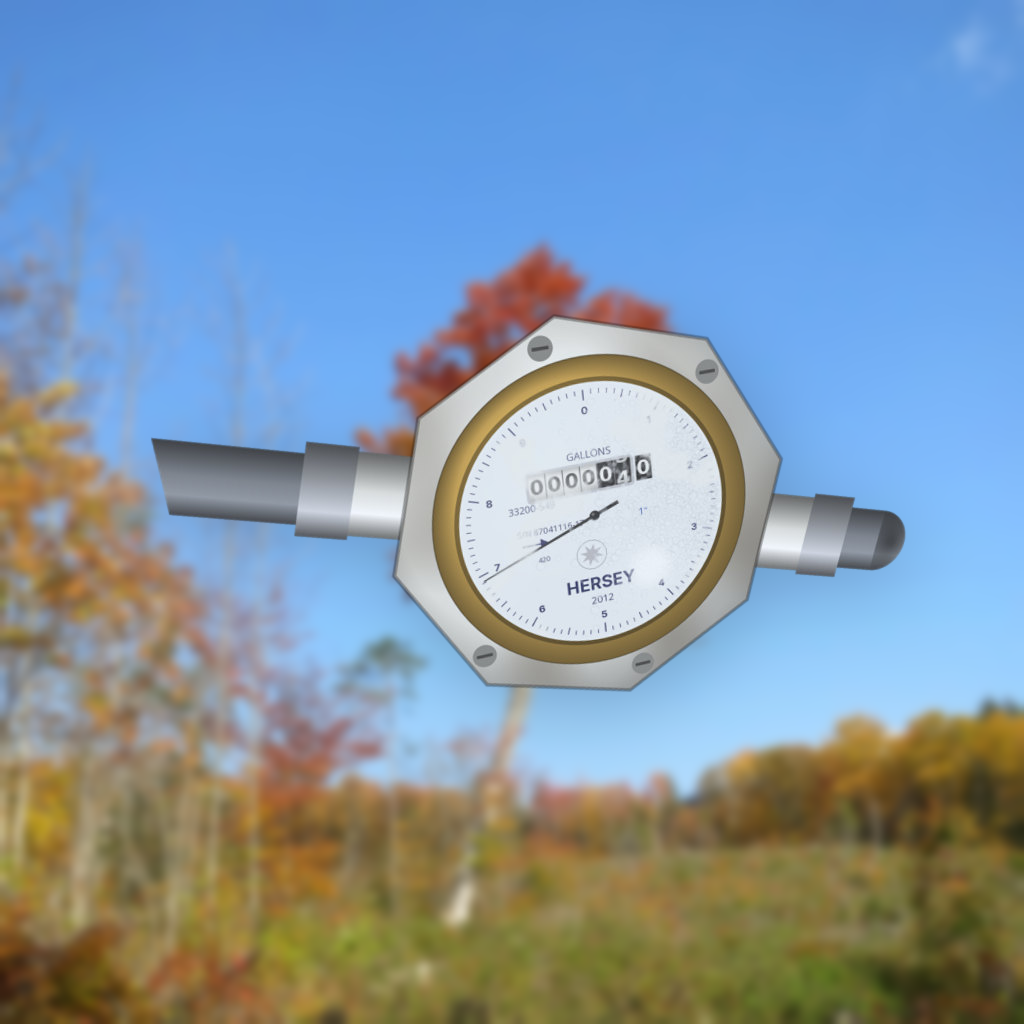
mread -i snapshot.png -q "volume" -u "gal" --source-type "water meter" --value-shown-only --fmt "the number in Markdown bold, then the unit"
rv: **36.9** gal
